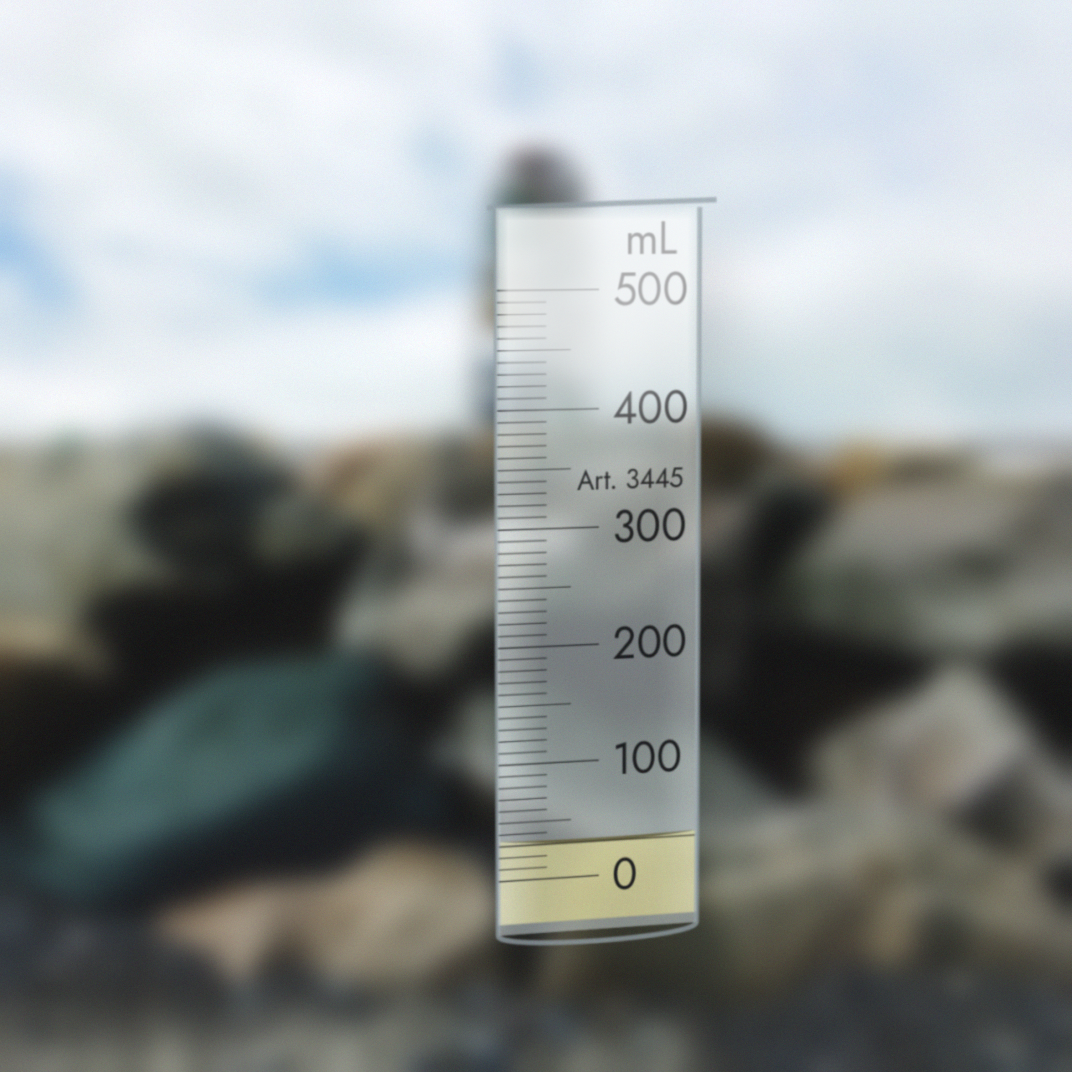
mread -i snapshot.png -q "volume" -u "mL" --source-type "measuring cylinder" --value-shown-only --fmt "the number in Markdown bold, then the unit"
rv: **30** mL
